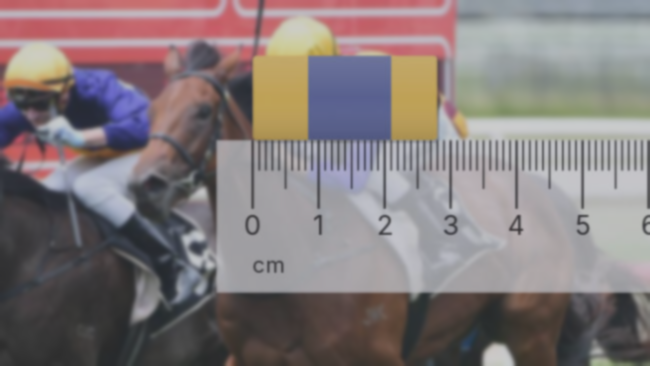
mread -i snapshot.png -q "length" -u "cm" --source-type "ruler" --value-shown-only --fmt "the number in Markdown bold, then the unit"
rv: **2.8** cm
